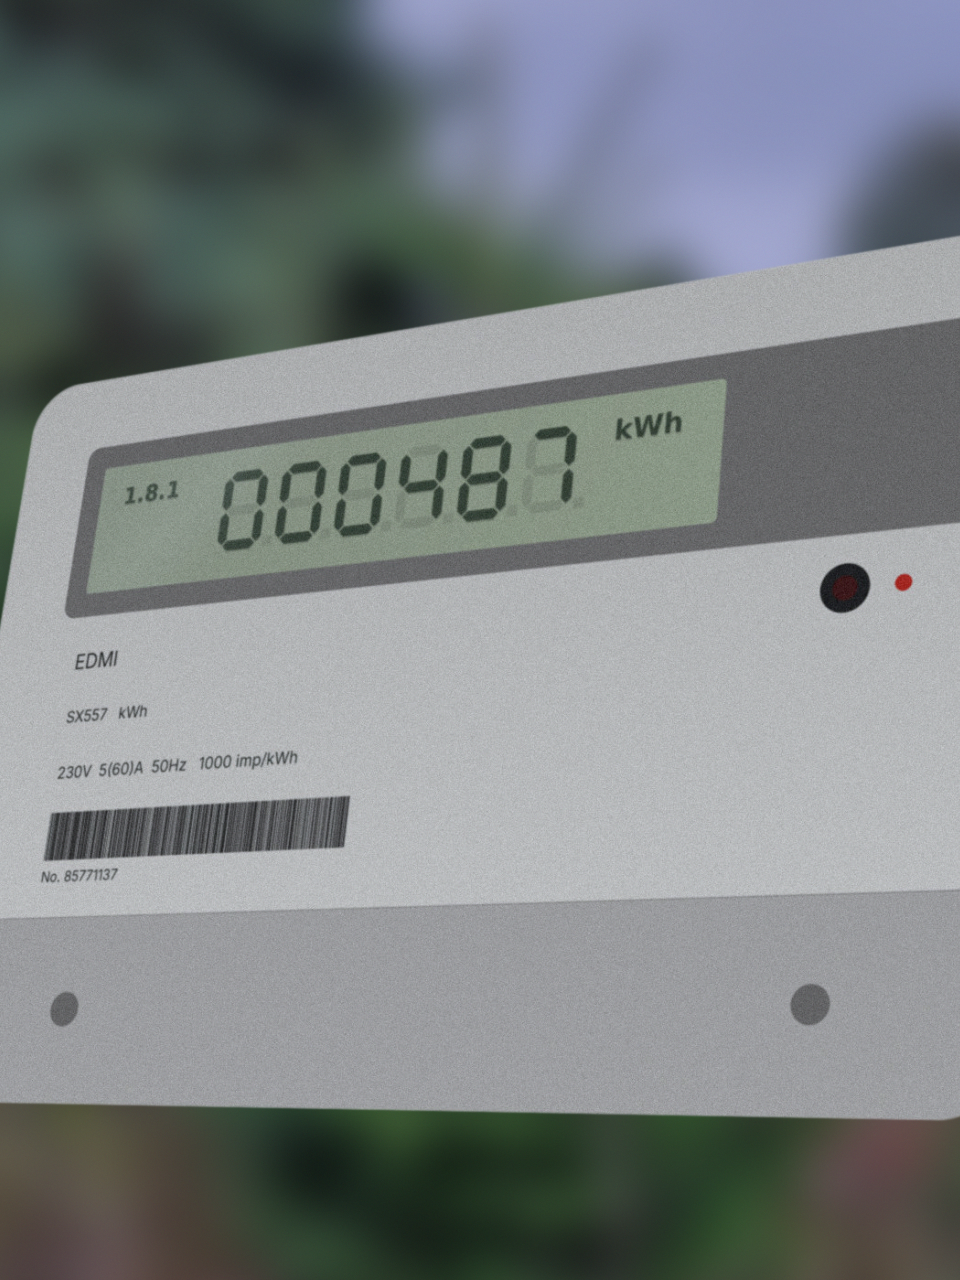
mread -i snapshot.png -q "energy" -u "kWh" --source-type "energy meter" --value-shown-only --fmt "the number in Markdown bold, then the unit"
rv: **487** kWh
